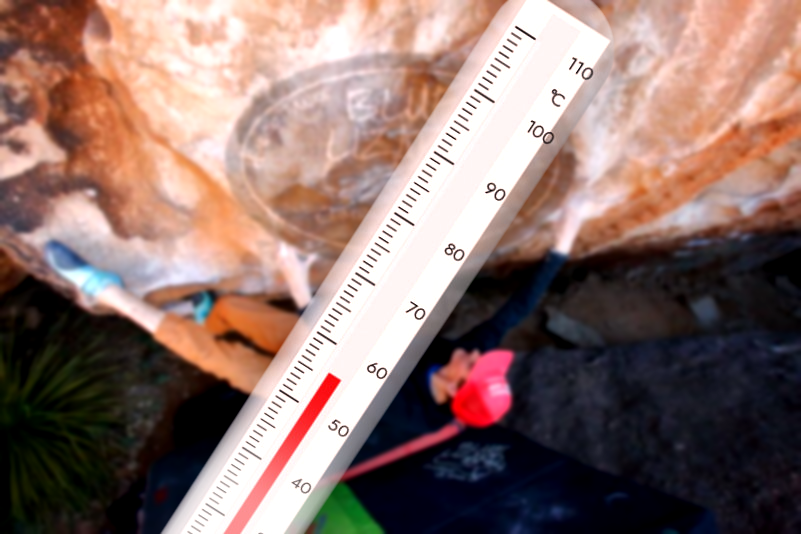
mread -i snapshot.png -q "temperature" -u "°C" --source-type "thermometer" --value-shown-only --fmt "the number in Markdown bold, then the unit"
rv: **56** °C
